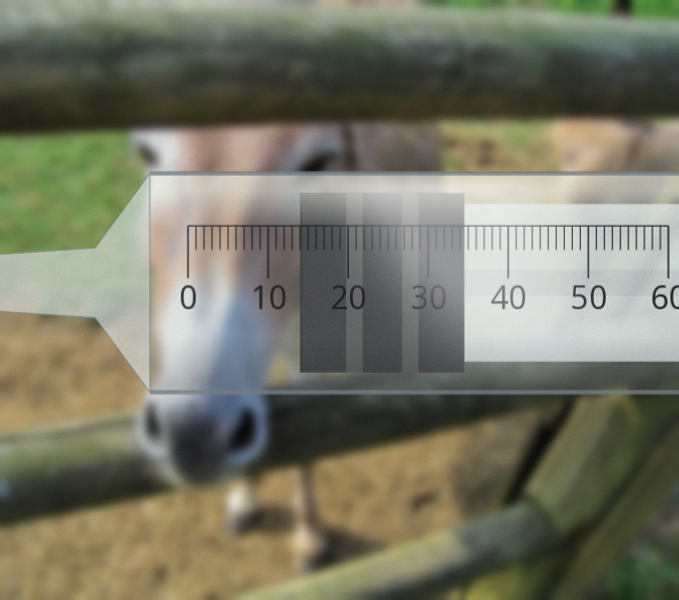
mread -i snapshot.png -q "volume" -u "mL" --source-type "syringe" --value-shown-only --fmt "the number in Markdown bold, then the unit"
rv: **14** mL
